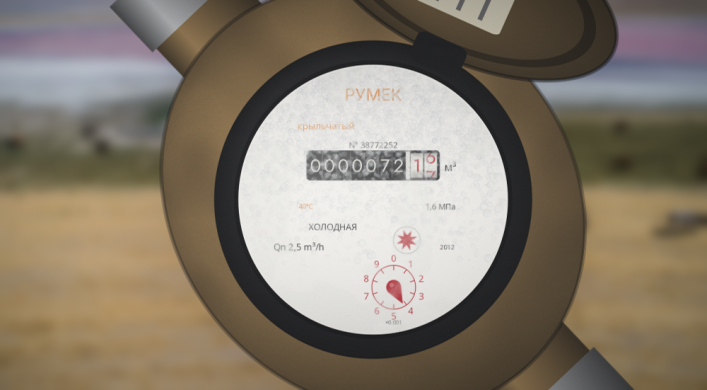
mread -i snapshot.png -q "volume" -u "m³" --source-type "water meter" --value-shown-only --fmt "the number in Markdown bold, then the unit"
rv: **72.164** m³
